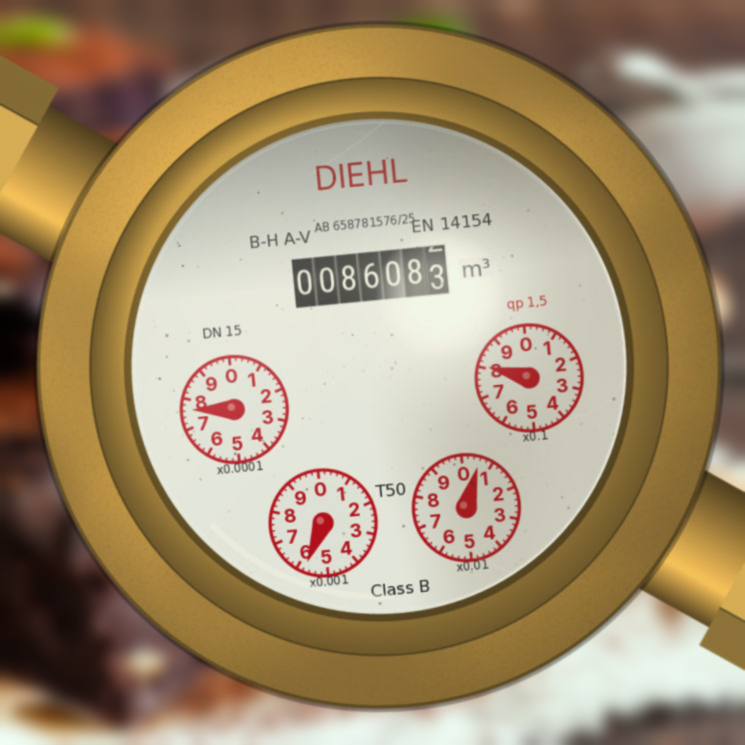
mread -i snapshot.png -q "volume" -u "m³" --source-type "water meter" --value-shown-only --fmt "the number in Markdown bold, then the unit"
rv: **86082.8057** m³
